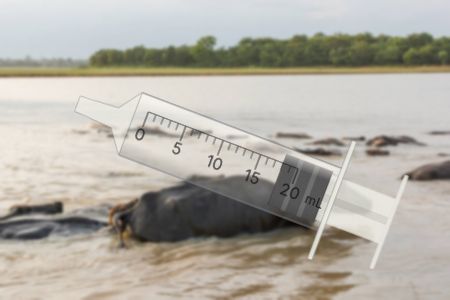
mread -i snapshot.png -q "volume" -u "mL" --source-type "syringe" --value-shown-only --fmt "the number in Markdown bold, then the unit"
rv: **18** mL
